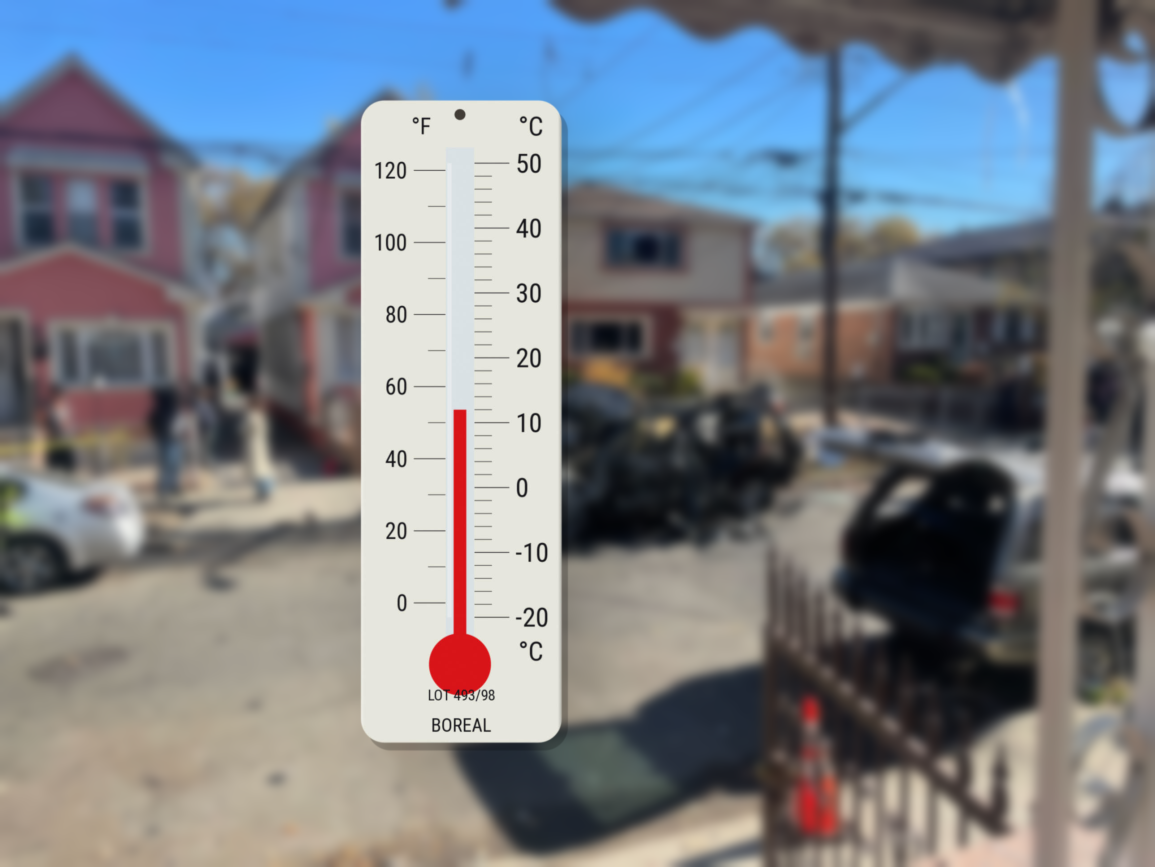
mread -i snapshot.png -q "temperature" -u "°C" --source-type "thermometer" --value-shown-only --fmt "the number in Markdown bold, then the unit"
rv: **12** °C
